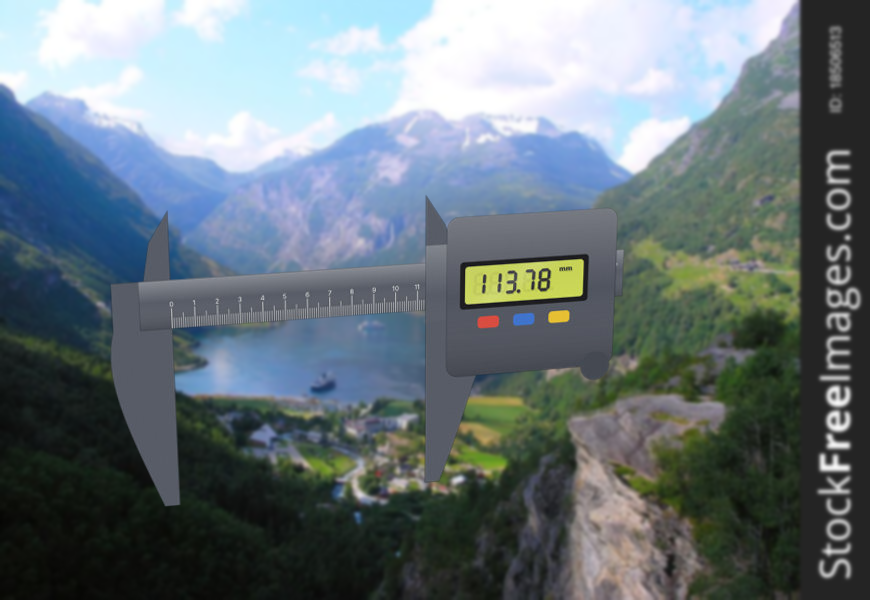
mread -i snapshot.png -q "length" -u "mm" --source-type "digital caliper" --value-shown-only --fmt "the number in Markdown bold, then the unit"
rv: **113.78** mm
